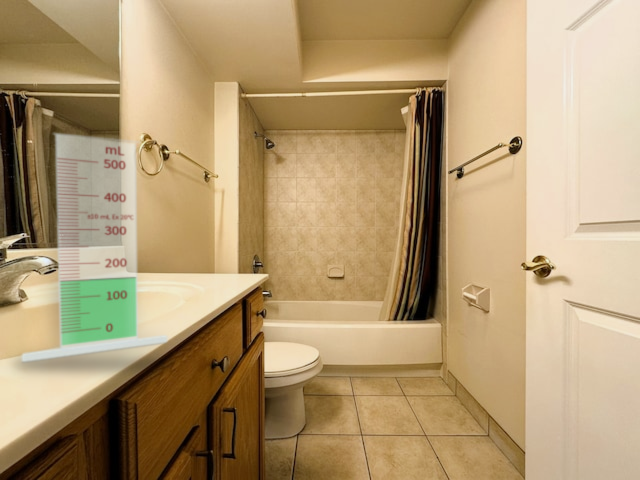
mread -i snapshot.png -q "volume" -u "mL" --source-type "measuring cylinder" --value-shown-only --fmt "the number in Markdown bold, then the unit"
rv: **150** mL
